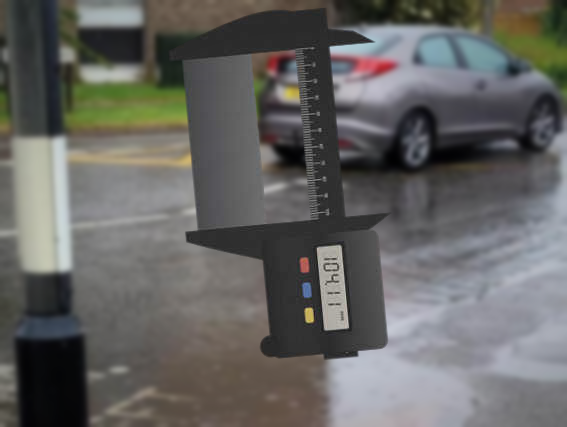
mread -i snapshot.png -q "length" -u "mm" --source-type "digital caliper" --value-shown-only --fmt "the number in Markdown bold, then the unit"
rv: **104.11** mm
